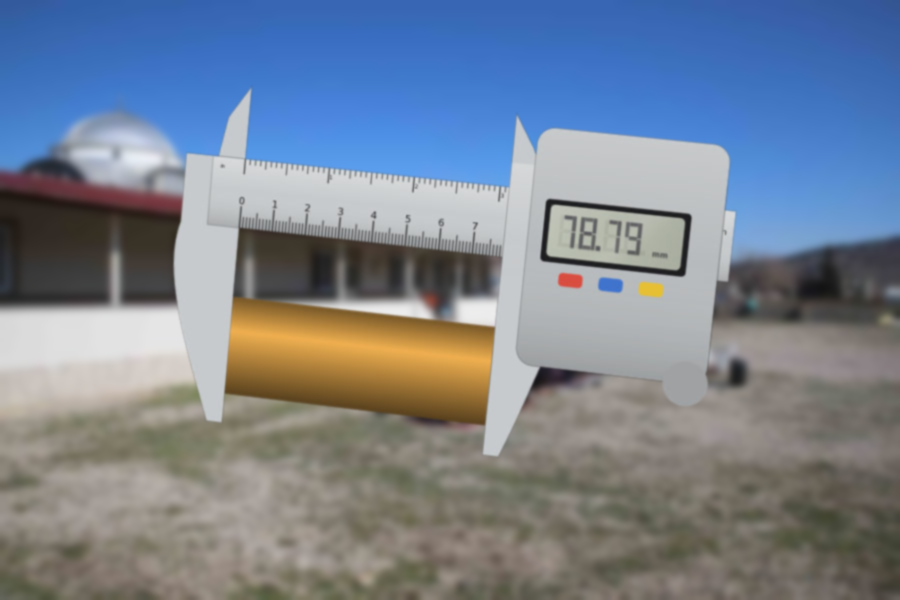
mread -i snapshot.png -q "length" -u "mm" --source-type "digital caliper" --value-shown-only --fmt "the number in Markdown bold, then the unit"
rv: **78.79** mm
